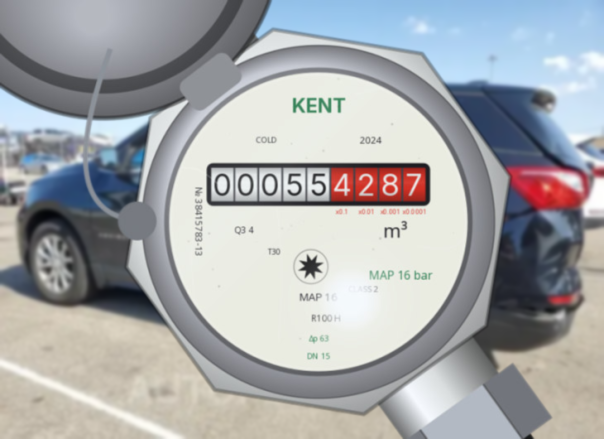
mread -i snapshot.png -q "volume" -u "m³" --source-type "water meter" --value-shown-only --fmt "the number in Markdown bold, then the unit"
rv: **55.4287** m³
